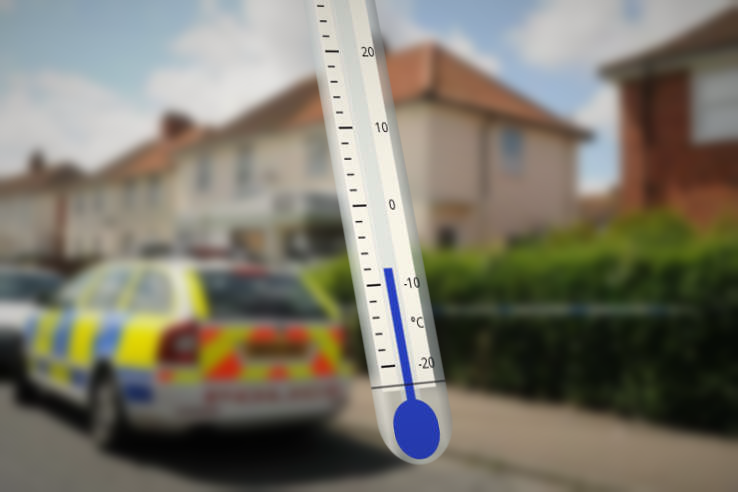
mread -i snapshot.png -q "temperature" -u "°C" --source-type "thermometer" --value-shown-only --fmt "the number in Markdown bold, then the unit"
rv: **-8** °C
